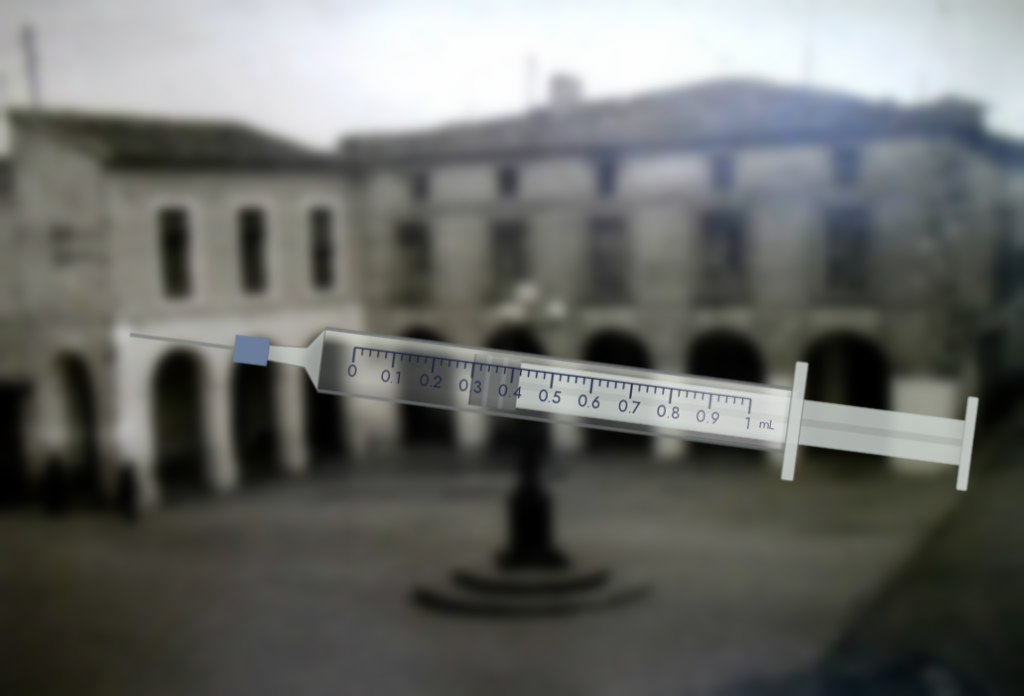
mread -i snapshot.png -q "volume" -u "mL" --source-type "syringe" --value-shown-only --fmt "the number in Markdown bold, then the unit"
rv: **0.3** mL
